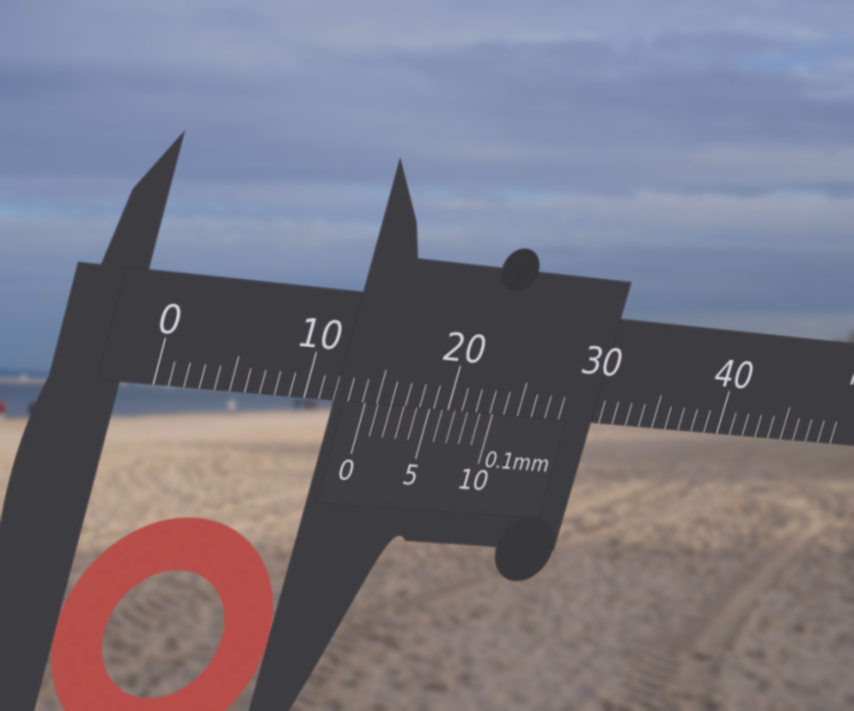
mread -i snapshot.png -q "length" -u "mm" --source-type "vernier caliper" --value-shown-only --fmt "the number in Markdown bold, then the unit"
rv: **14.2** mm
